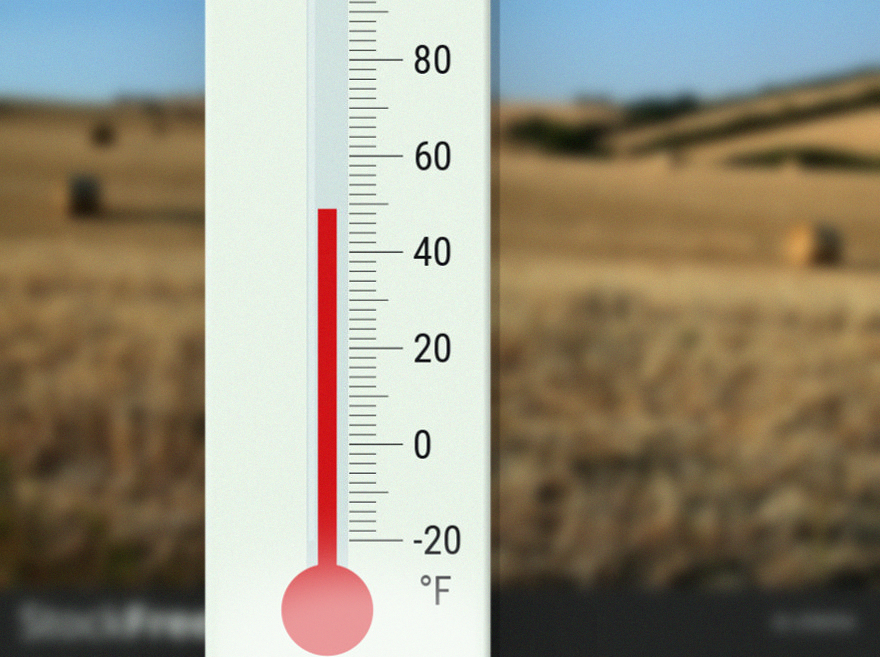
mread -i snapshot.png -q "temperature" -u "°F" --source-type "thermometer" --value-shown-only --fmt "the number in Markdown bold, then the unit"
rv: **49** °F
